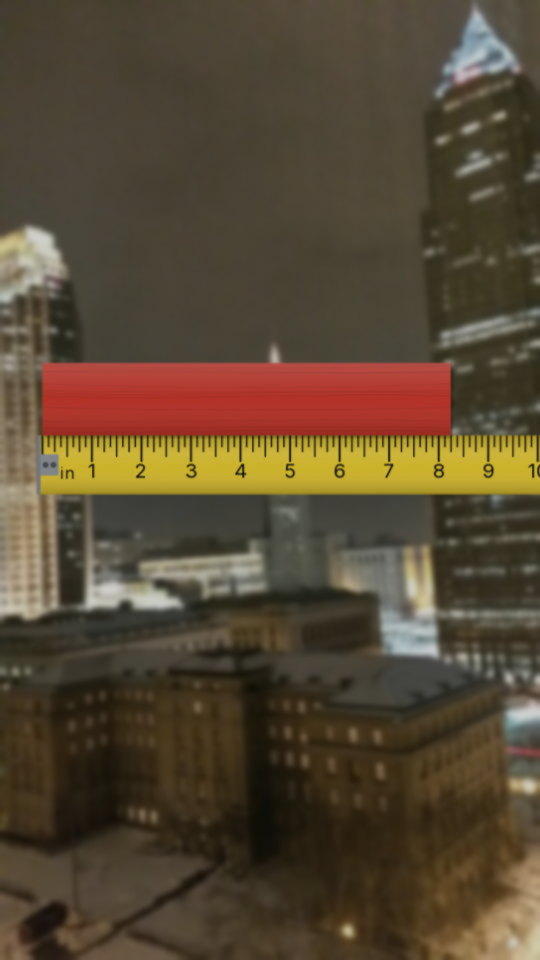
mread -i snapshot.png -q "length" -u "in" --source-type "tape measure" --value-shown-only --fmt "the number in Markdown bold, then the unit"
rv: **8.25** in
